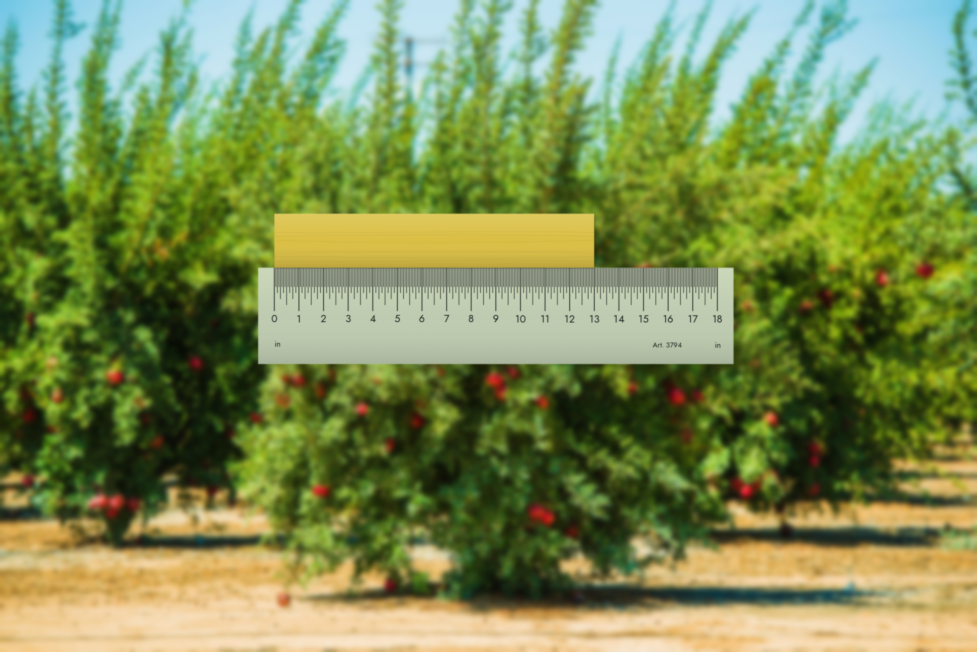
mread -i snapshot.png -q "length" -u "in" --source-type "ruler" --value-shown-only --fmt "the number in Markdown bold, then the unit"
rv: **13** in
